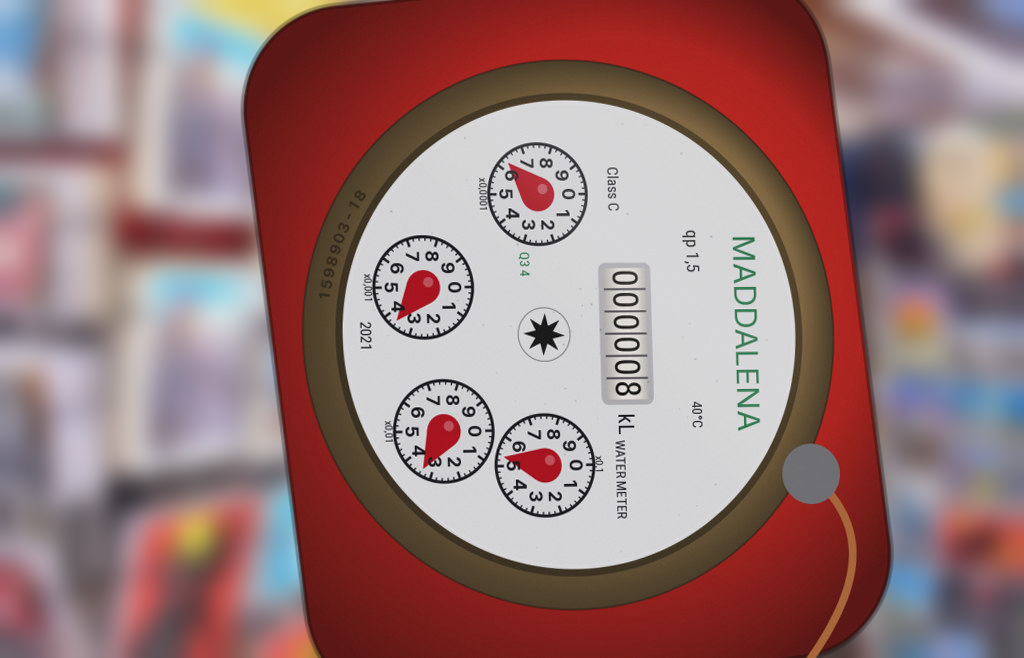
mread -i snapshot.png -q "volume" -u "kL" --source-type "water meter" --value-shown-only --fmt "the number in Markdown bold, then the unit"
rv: **8.5336** kL
